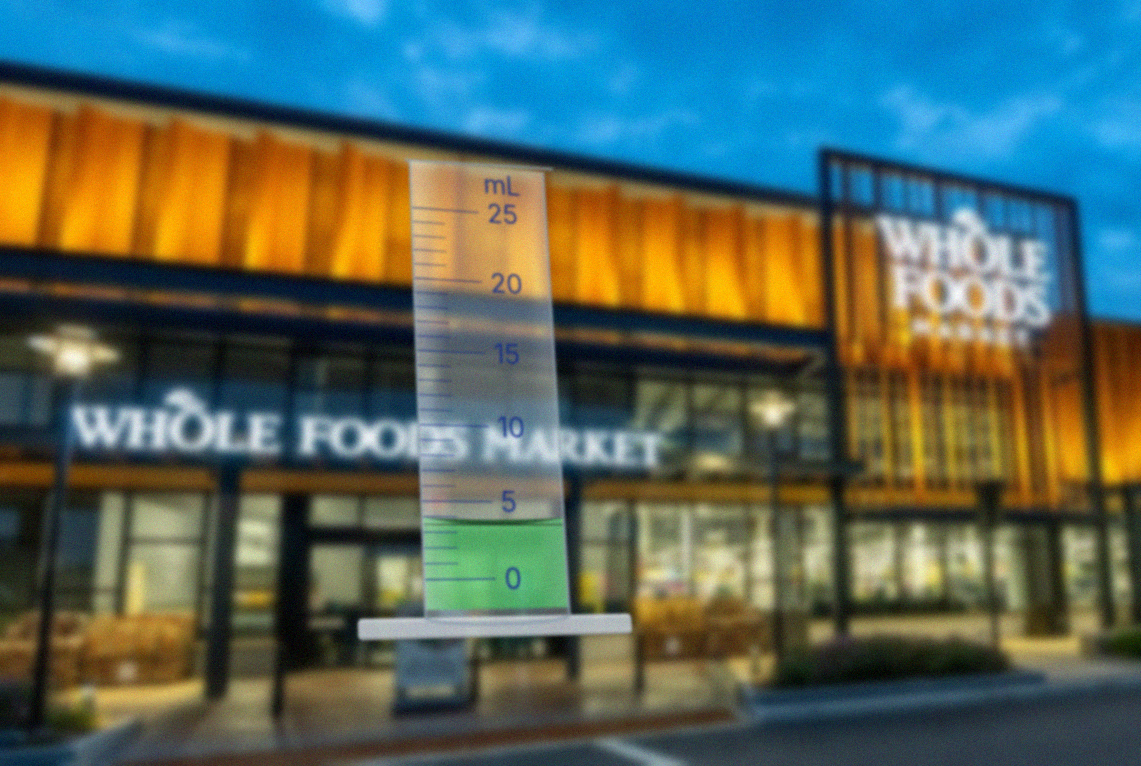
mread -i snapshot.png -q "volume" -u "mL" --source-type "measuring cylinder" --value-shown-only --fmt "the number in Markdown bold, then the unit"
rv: **3.5** mL
